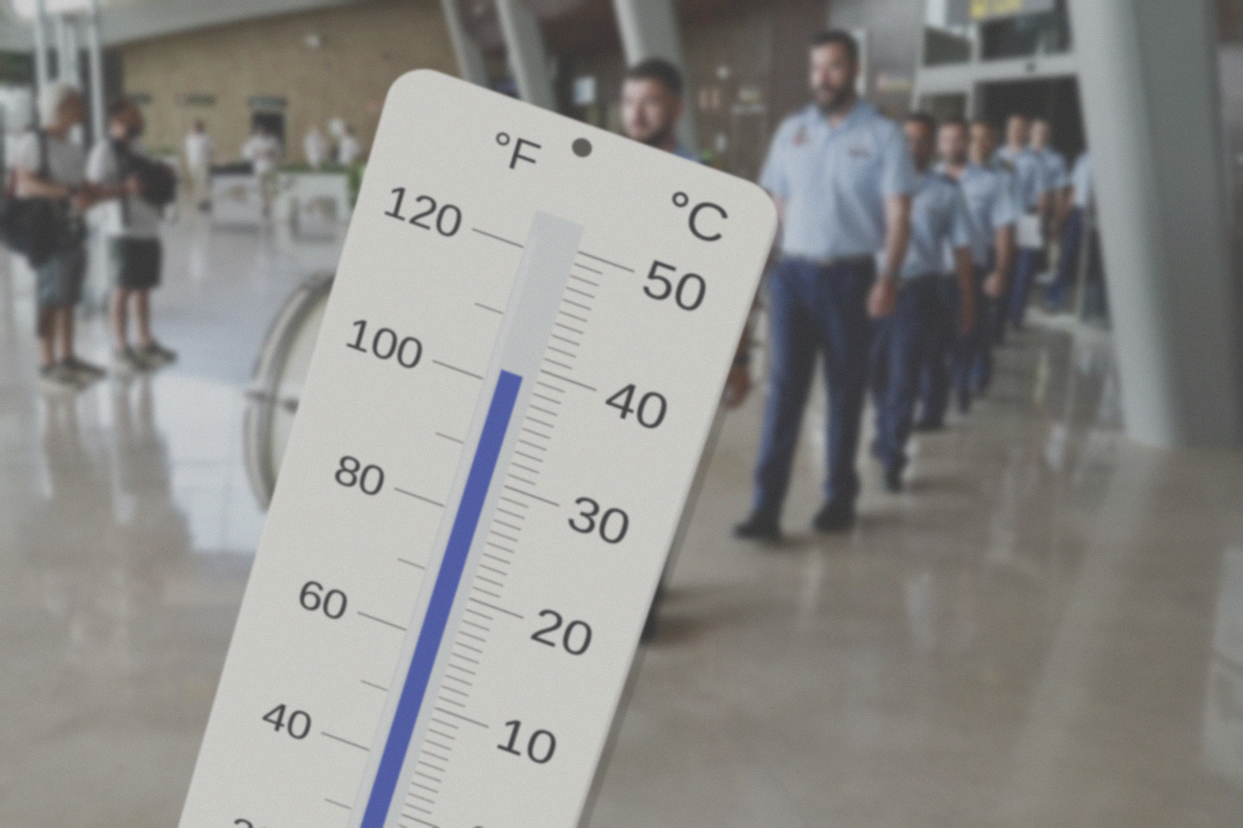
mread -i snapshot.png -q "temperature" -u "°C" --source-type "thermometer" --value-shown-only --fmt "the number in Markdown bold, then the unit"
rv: **39** °C
